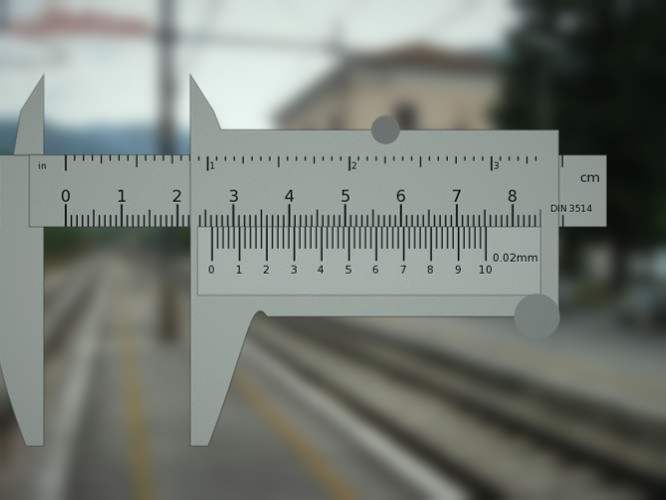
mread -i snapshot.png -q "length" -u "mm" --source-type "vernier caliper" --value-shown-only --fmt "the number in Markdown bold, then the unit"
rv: **26.2** mm
